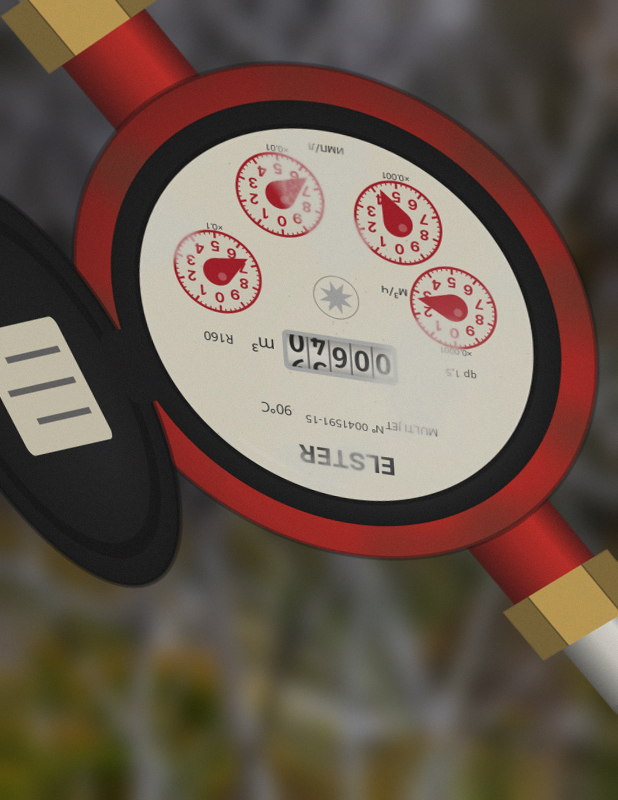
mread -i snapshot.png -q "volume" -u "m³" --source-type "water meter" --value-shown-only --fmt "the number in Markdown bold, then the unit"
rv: **639.6642** m³
